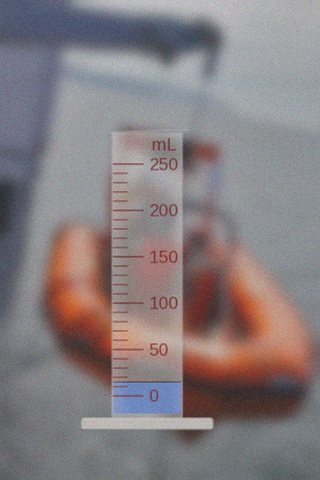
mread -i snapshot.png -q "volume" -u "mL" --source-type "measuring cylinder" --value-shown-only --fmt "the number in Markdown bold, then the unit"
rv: **15** mL
